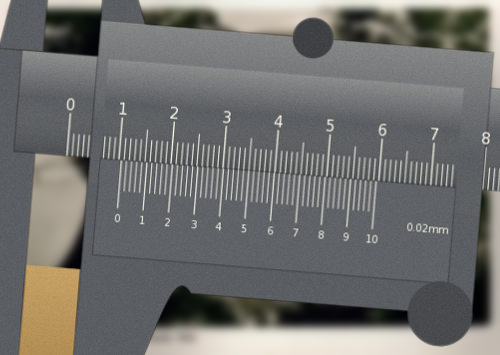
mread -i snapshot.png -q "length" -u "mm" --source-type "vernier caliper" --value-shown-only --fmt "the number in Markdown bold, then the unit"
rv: **10.5** mm
